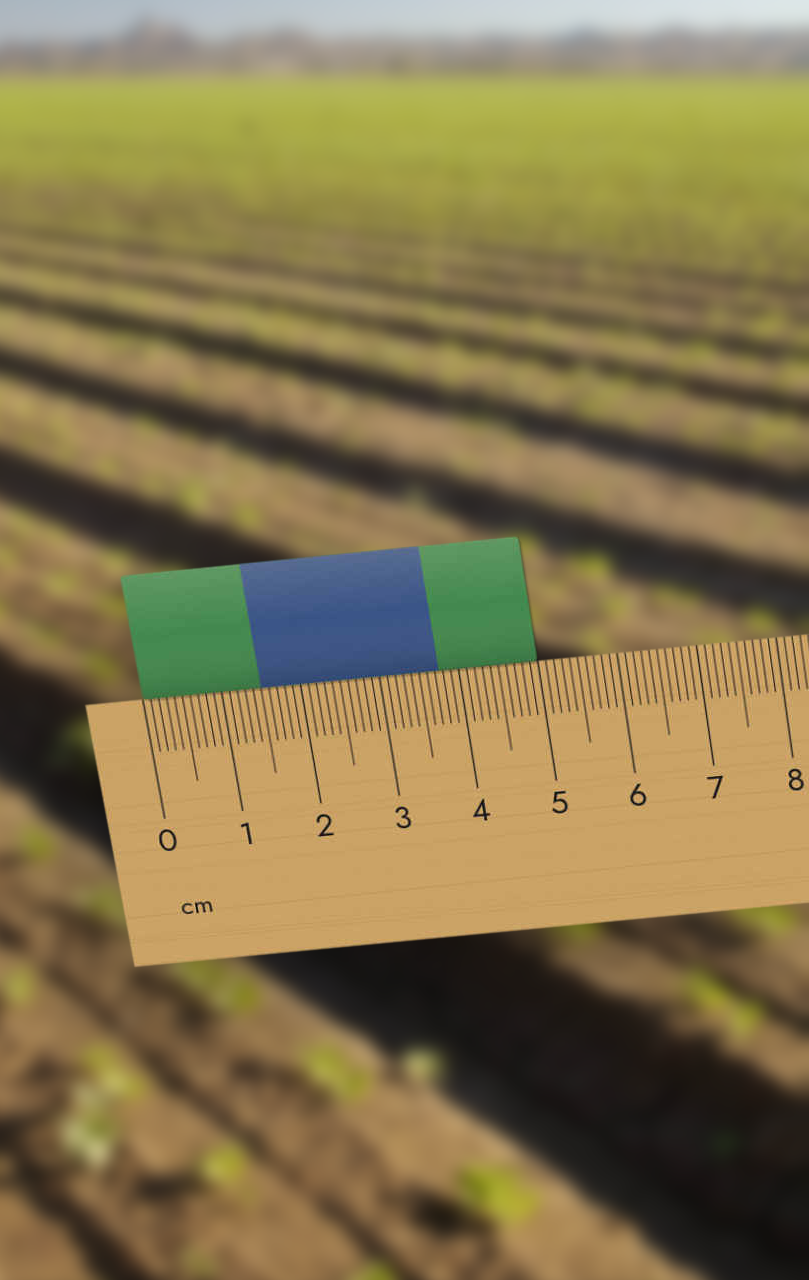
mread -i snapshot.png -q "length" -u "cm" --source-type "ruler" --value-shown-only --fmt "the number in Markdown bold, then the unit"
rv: **5** cm
